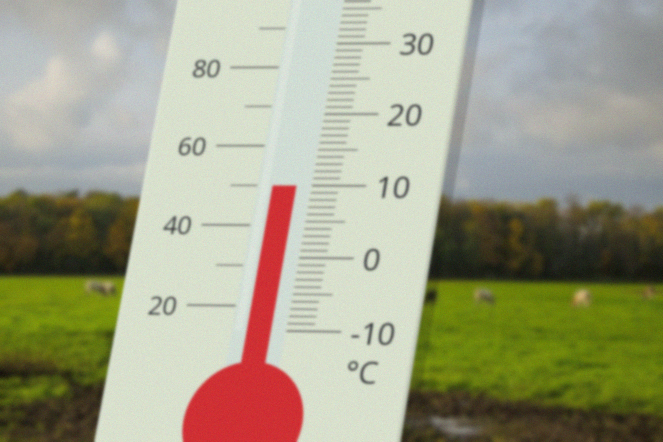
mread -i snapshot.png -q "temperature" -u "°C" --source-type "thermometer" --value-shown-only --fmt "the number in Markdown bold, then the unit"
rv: **10** °C
